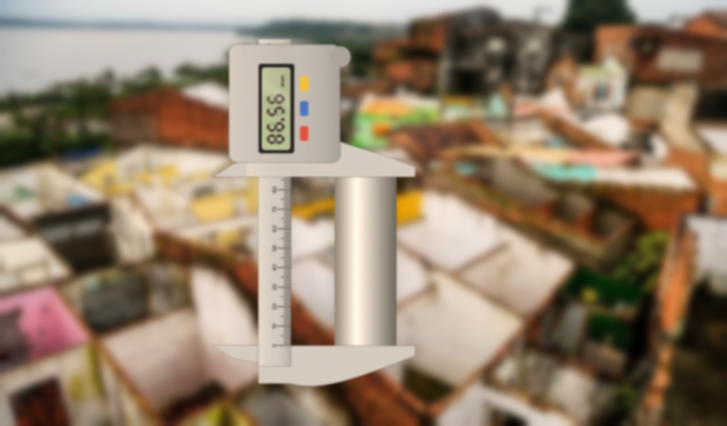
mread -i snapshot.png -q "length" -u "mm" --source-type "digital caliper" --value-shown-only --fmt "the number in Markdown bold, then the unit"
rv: **86.56** mm
